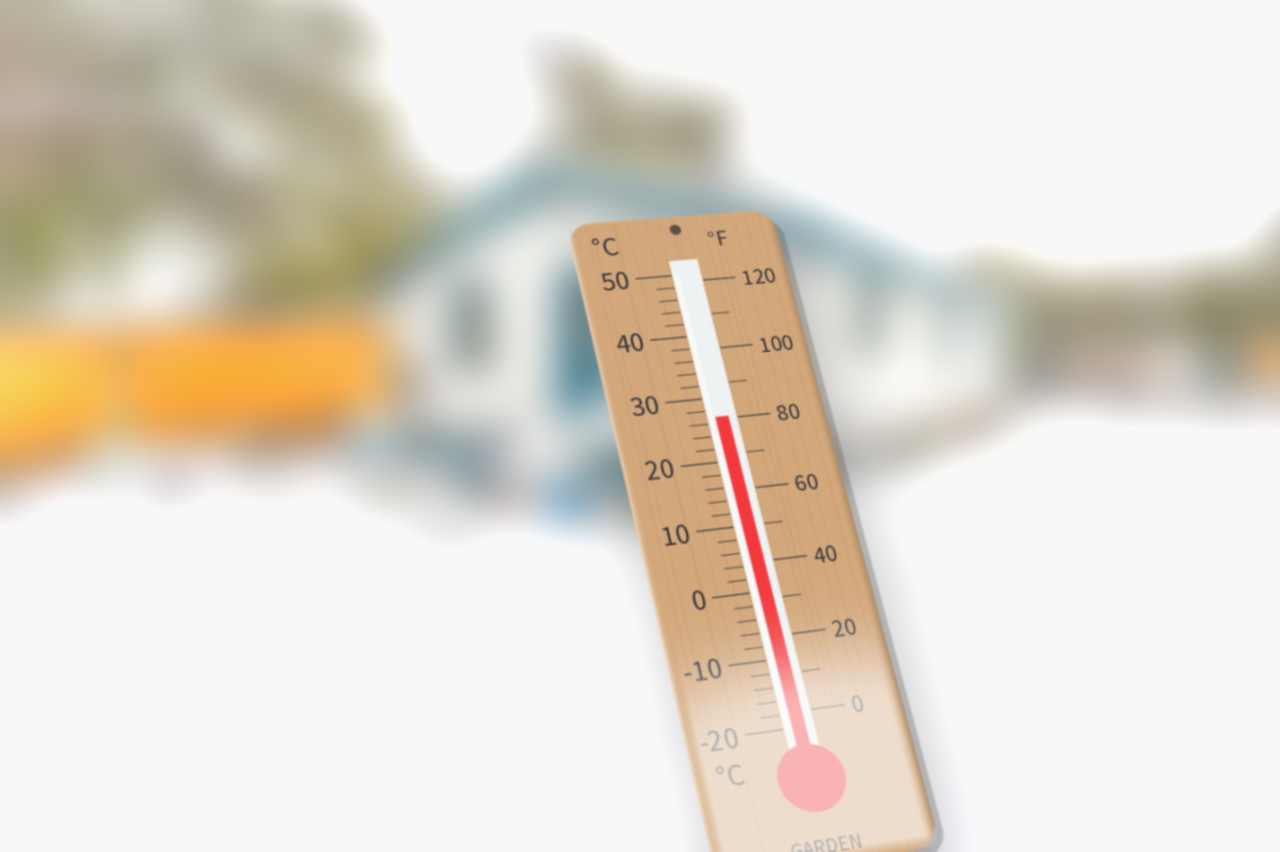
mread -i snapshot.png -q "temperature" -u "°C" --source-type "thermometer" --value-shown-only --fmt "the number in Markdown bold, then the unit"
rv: **27** °C
